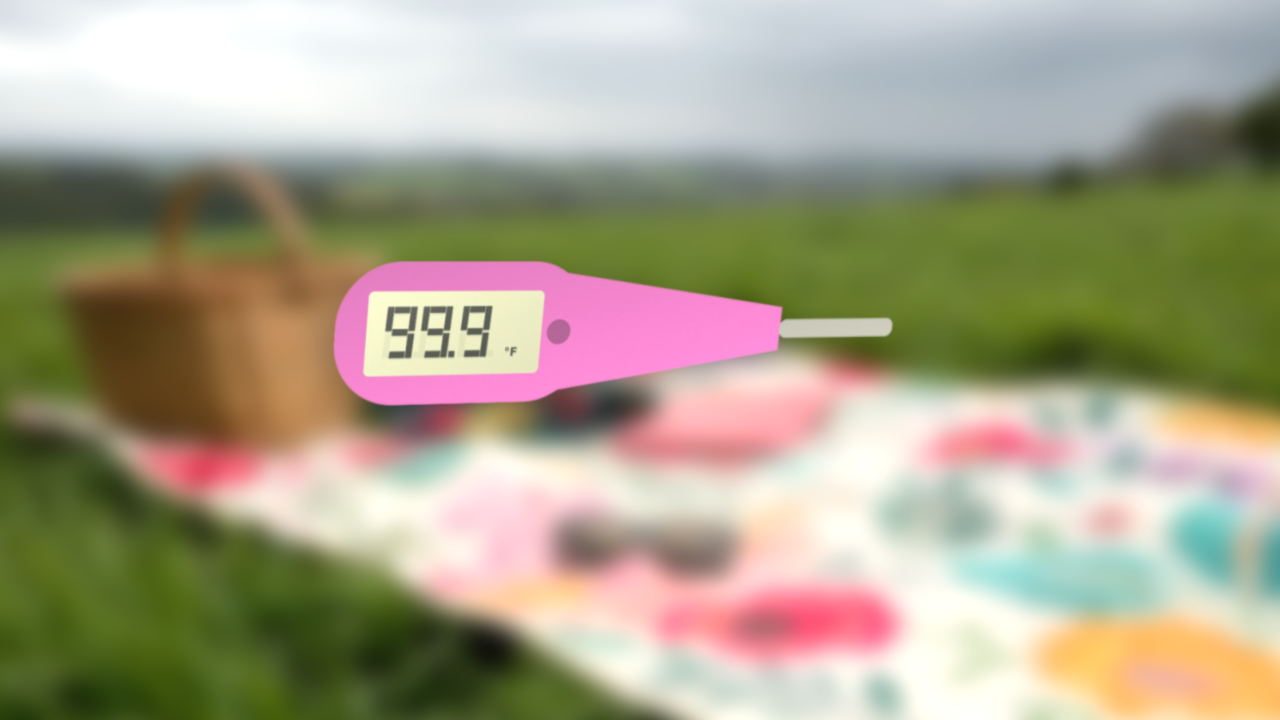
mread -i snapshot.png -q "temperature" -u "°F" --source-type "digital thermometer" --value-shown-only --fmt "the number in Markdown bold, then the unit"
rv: **99.9** °F
